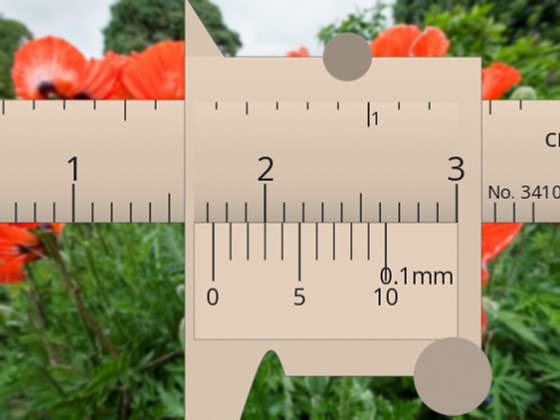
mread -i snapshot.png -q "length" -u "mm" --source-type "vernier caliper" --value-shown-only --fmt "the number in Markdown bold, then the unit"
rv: **17.3** mm
